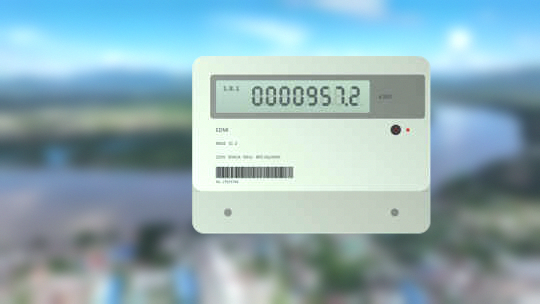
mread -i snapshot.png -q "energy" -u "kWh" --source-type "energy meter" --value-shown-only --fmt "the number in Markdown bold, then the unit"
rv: **957.2** kWh
